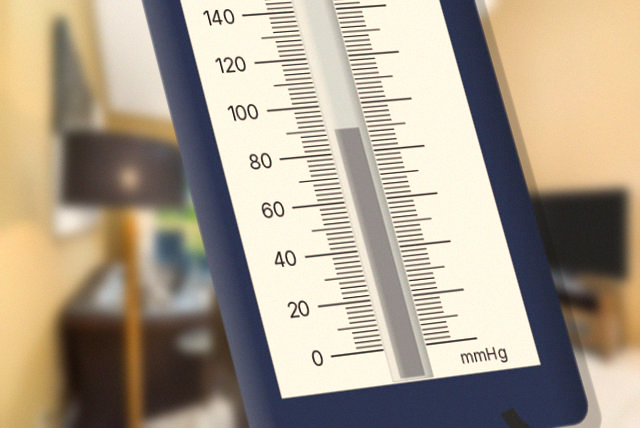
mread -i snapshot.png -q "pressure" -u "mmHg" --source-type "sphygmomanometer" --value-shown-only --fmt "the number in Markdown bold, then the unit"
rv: **90** mmHg
